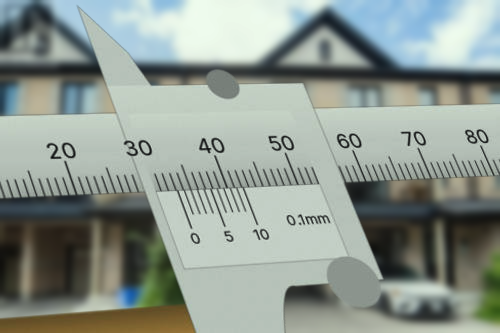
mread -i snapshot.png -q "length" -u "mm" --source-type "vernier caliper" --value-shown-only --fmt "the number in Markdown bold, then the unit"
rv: **33.2** mm
